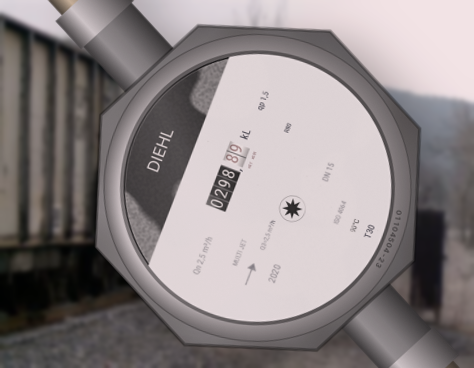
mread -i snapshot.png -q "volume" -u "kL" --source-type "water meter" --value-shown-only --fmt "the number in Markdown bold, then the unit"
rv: **298.89** kL
